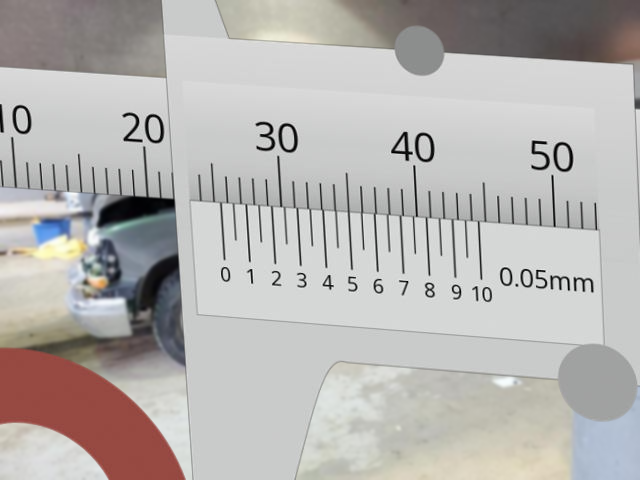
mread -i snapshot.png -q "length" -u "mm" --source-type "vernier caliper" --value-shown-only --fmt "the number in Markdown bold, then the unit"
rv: **25.5** mm
